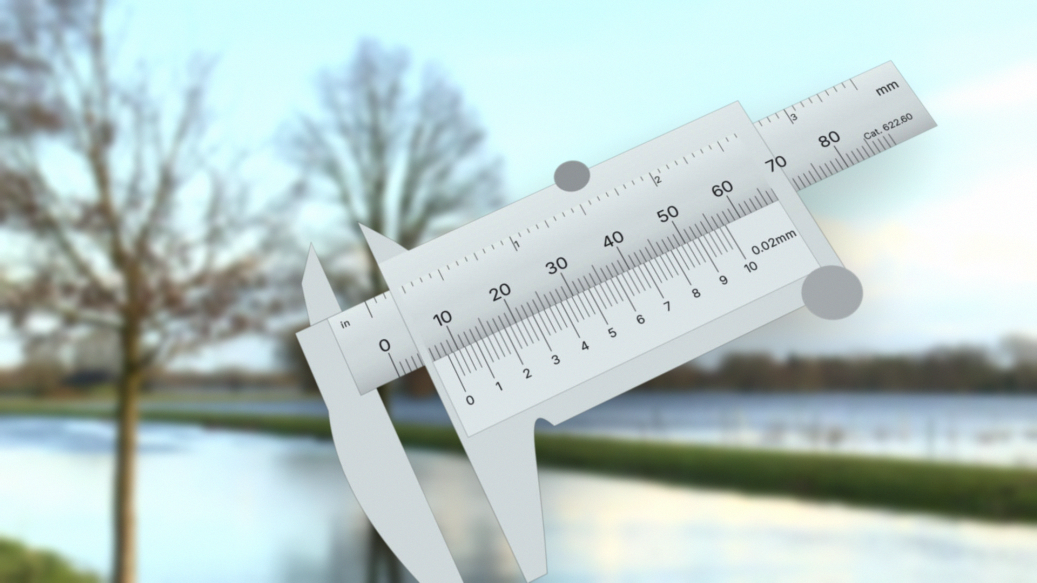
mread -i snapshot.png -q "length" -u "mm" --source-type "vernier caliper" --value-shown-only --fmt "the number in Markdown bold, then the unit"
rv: **8.2** mm
